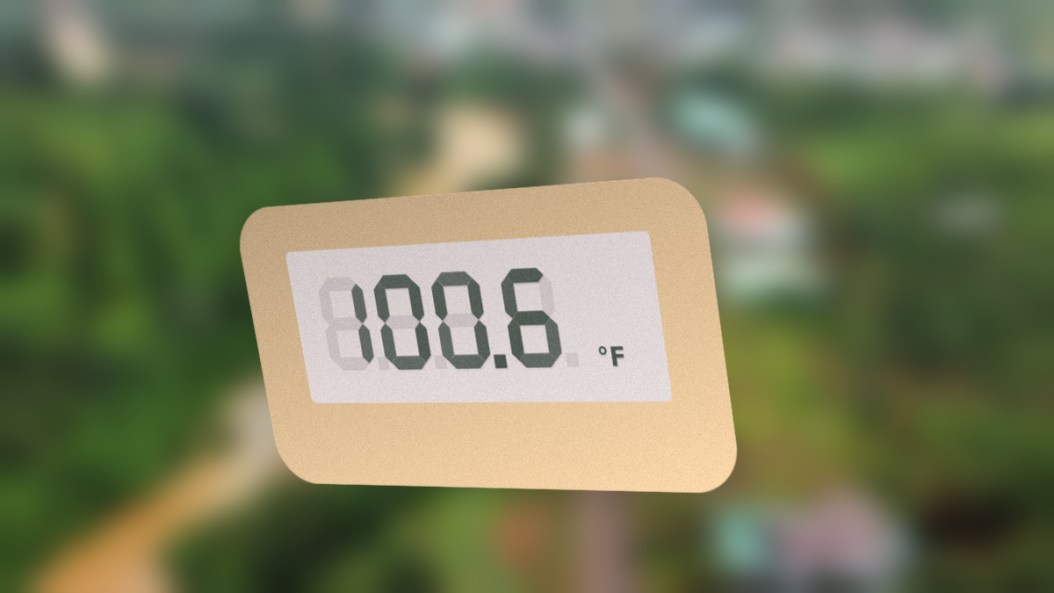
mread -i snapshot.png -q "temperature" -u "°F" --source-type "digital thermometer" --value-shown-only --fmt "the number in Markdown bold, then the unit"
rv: **100.6** °F
